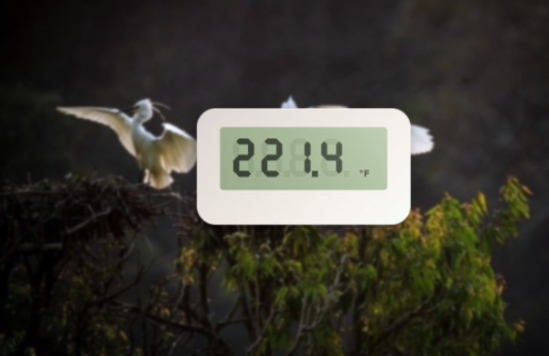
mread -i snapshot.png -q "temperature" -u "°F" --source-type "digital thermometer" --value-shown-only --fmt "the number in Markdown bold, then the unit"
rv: **221.4** °F
